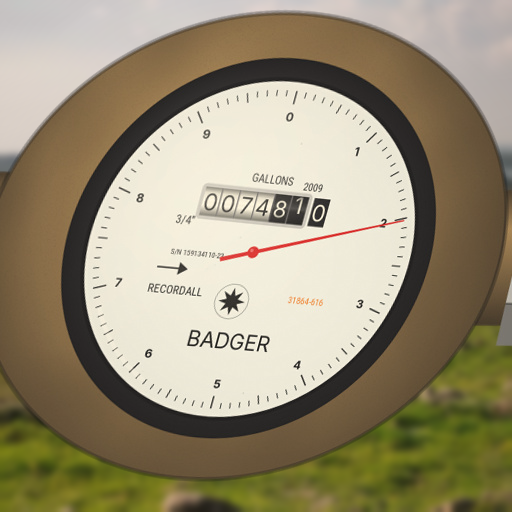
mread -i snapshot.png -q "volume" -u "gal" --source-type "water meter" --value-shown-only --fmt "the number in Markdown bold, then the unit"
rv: **74812.0** gal
